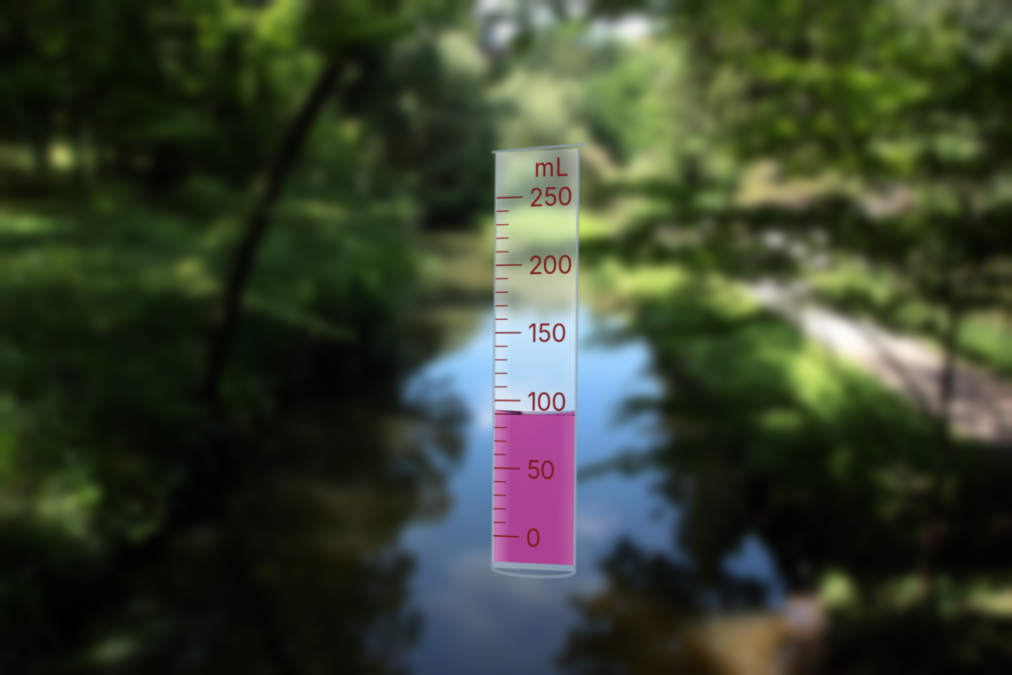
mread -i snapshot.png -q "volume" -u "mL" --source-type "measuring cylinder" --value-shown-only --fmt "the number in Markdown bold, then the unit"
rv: **90** mL
